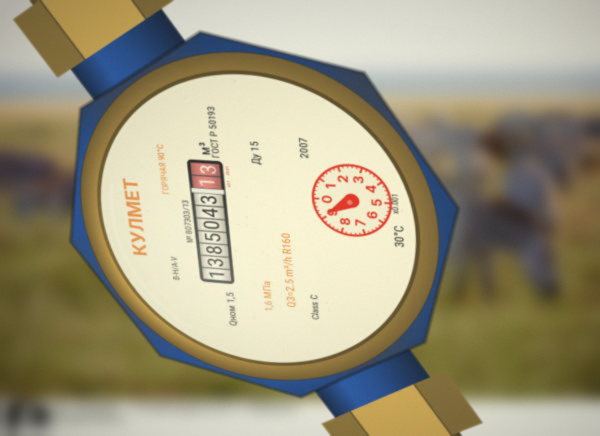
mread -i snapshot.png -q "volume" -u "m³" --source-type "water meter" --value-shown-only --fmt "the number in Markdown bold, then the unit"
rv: **1385043.129** m³
